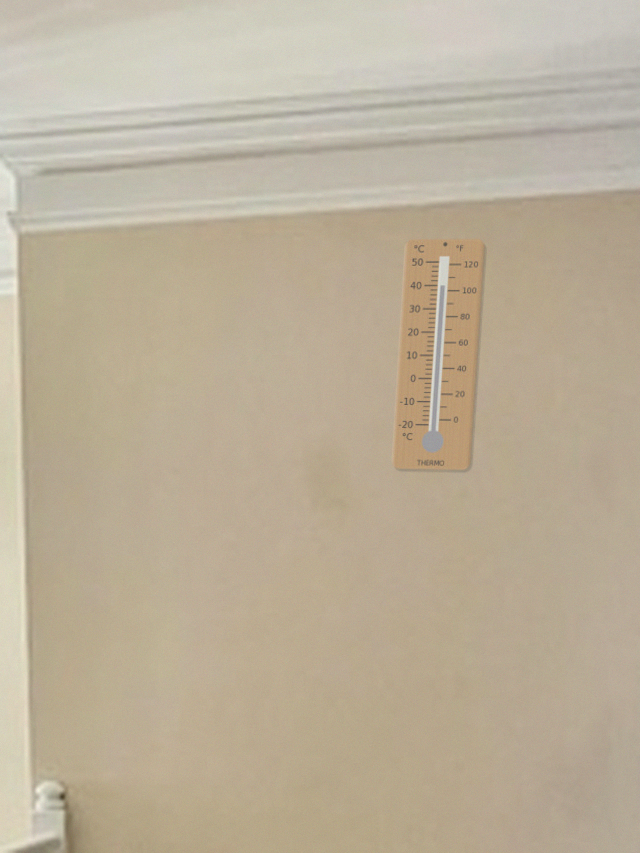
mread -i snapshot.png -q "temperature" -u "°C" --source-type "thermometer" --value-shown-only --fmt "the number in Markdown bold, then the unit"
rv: **40** °C
